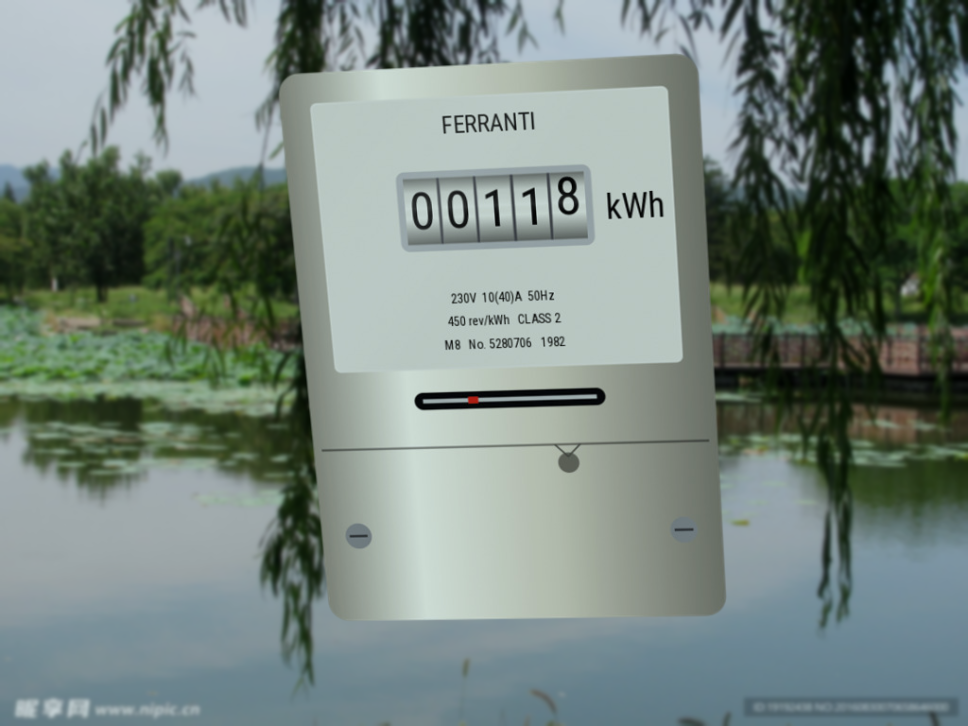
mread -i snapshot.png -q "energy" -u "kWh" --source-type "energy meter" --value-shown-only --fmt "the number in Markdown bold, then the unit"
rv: **118** kWh
